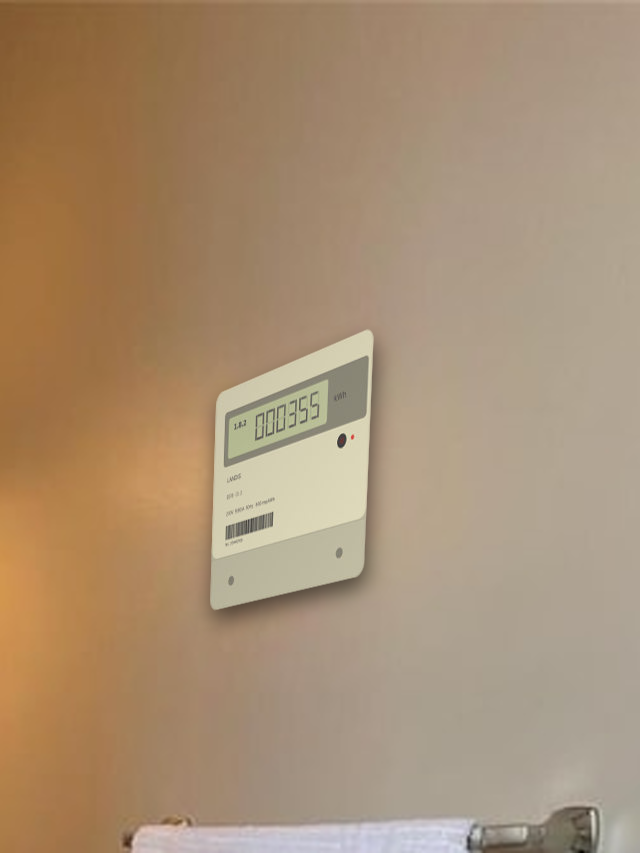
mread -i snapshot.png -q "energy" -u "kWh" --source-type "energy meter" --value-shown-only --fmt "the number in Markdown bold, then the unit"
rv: **355** kWh
